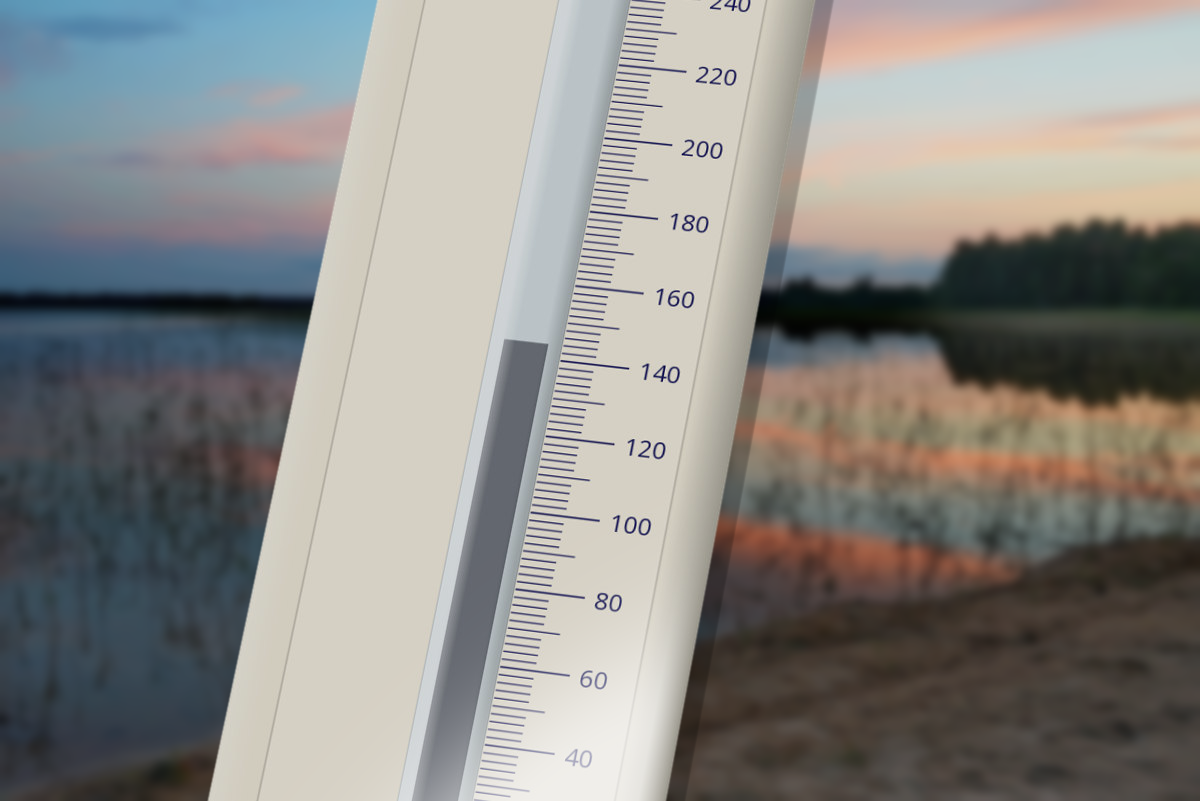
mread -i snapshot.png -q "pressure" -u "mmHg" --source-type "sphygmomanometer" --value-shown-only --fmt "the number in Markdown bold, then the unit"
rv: **144** mmHg
